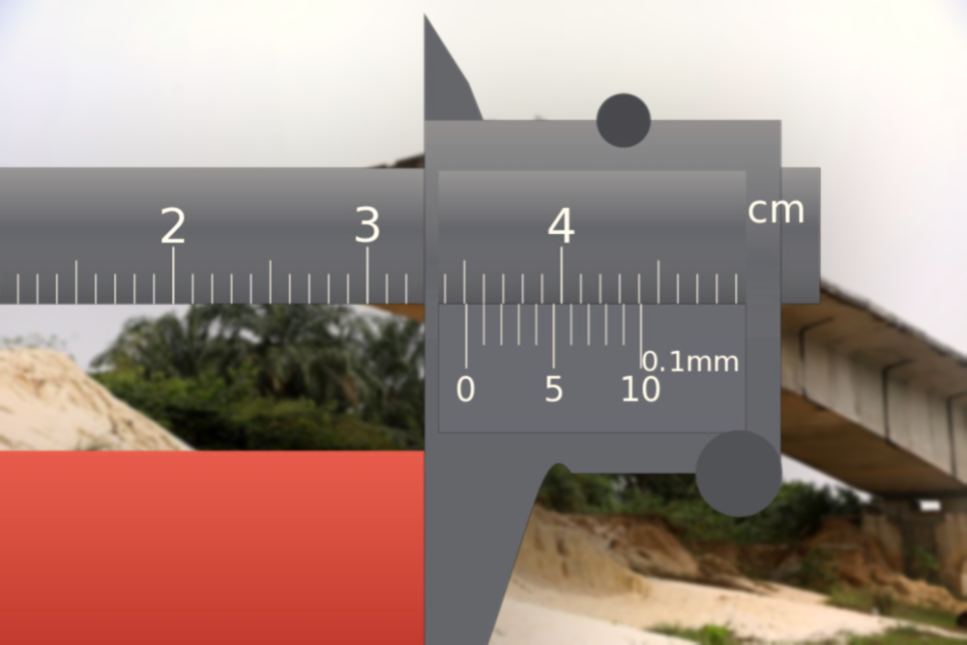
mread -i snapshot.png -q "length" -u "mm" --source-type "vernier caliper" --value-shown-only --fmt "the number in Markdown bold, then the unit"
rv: **35.1** mm
